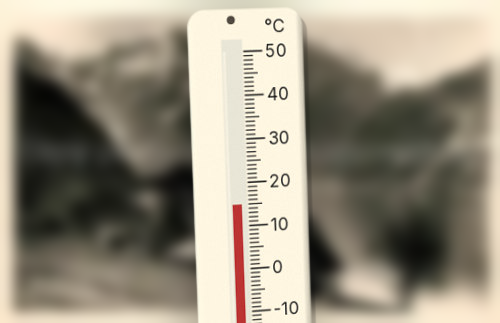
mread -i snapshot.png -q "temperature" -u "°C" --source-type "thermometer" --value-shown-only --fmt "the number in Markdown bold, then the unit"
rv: **15** °C
